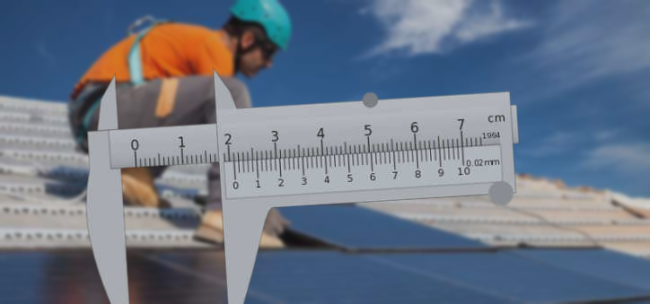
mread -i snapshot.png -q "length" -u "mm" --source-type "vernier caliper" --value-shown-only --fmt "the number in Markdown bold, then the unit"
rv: **21.0** mm
